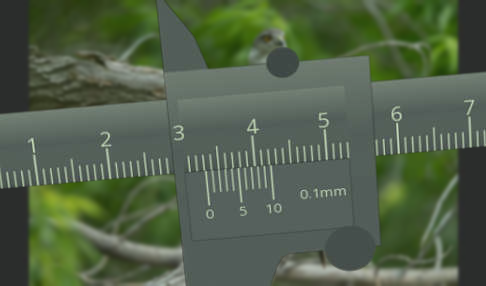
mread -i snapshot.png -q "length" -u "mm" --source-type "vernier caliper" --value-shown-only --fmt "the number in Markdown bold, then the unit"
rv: **33.2** mm
